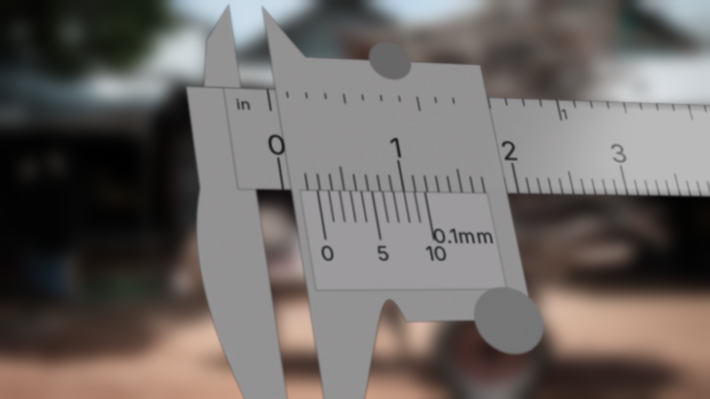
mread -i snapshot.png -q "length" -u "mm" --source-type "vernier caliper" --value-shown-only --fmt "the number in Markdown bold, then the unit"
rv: **2.8** mm
